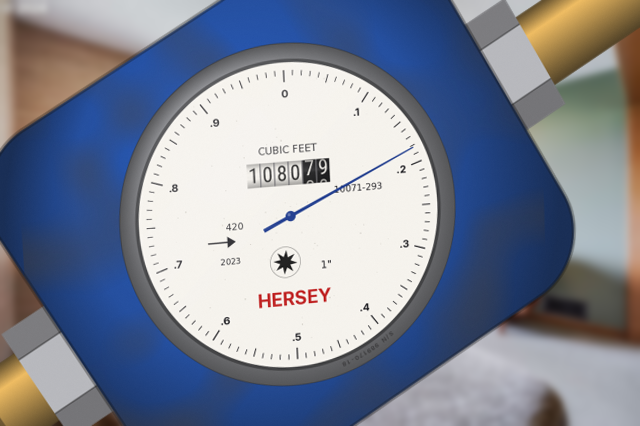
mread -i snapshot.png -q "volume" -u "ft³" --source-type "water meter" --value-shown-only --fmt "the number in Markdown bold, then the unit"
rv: **108079.18** ft³
